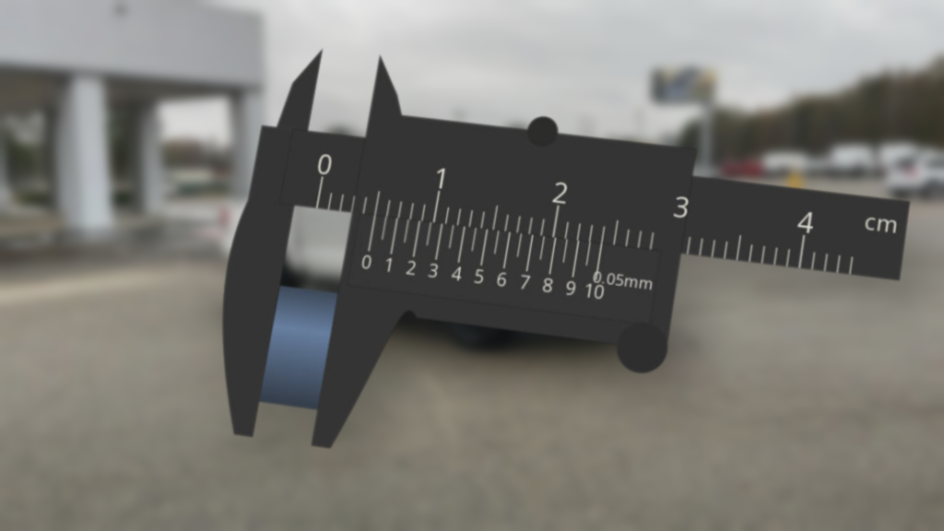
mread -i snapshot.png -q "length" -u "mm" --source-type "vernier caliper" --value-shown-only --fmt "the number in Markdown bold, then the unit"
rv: **5.0** mm
